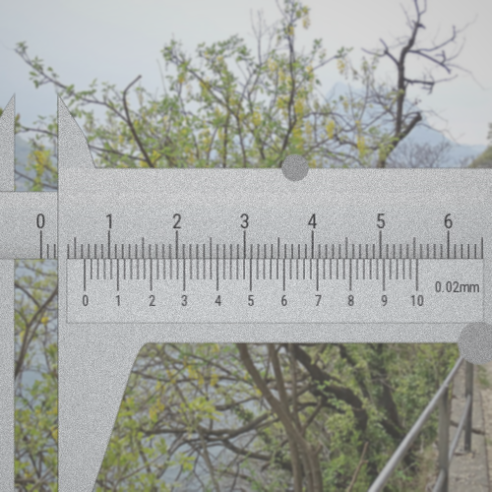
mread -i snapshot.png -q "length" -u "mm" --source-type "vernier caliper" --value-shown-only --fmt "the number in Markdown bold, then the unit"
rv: **6.4** mm
